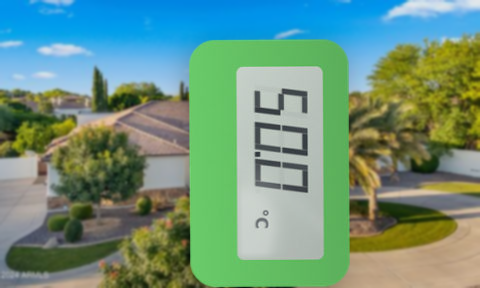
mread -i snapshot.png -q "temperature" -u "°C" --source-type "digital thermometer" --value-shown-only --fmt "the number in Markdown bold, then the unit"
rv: **50.0** °C
